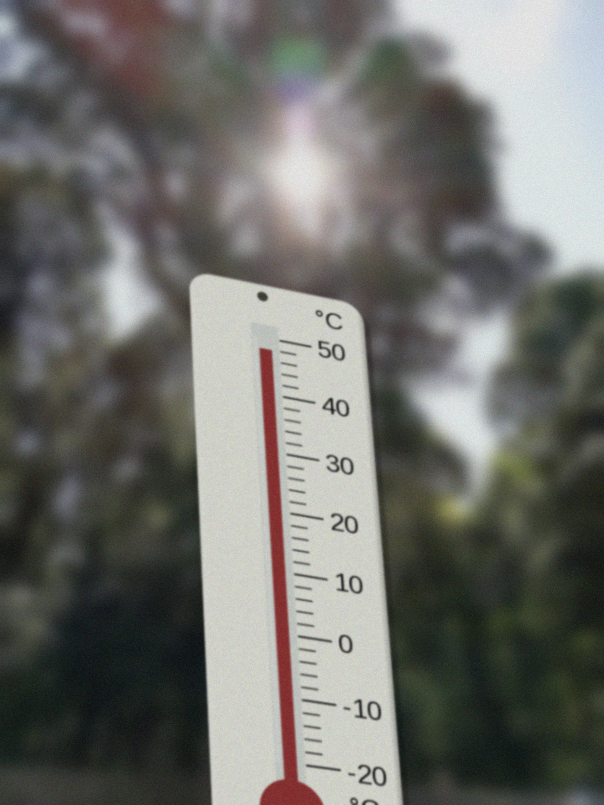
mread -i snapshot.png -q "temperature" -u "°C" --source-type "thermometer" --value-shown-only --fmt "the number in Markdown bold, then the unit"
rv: **48** °C
